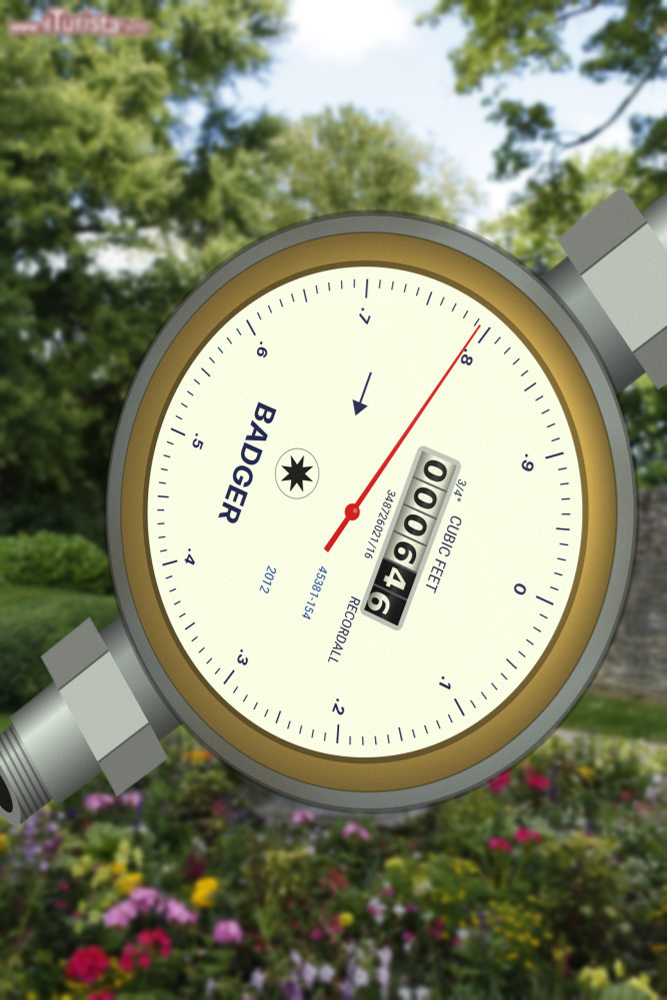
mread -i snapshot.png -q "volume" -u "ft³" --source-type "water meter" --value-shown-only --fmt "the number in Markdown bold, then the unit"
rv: **645.79** ft³
